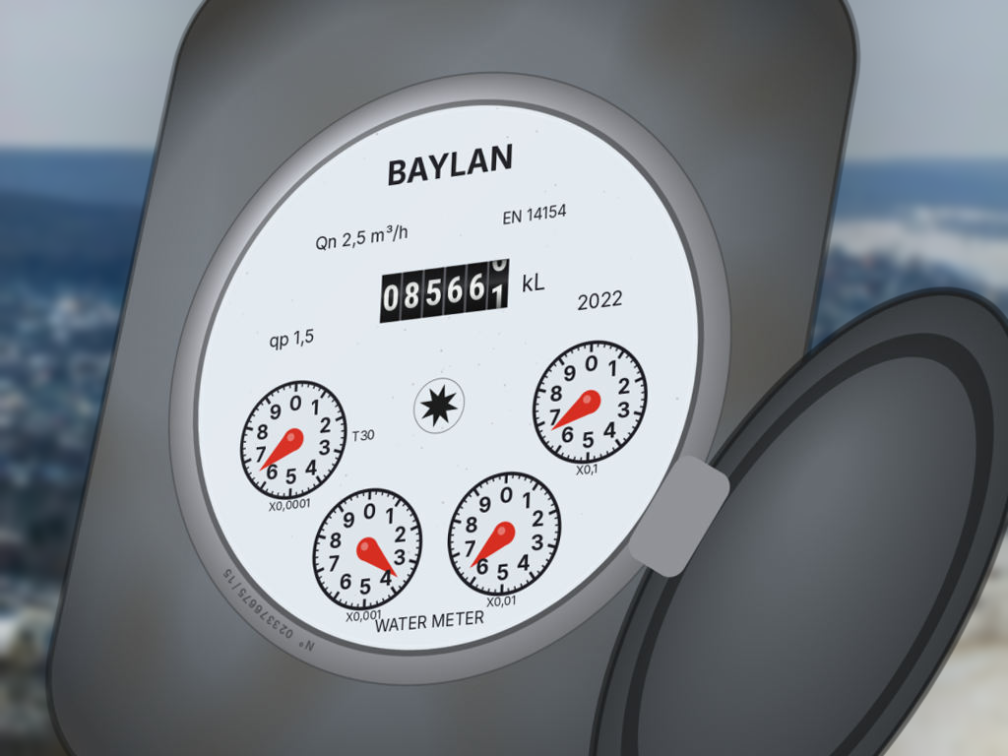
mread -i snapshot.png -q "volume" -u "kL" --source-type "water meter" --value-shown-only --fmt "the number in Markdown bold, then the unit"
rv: **85660.6636** kL
